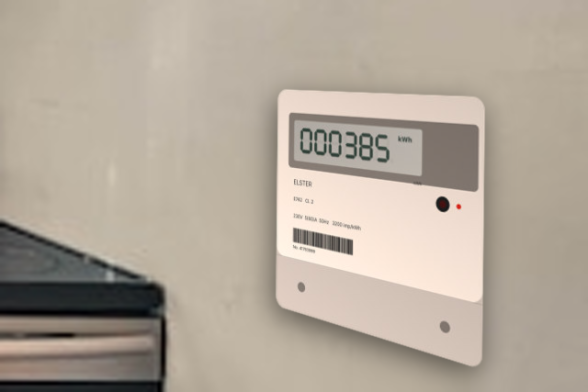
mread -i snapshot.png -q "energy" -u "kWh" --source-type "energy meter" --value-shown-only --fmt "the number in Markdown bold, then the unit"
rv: **385** kWh
